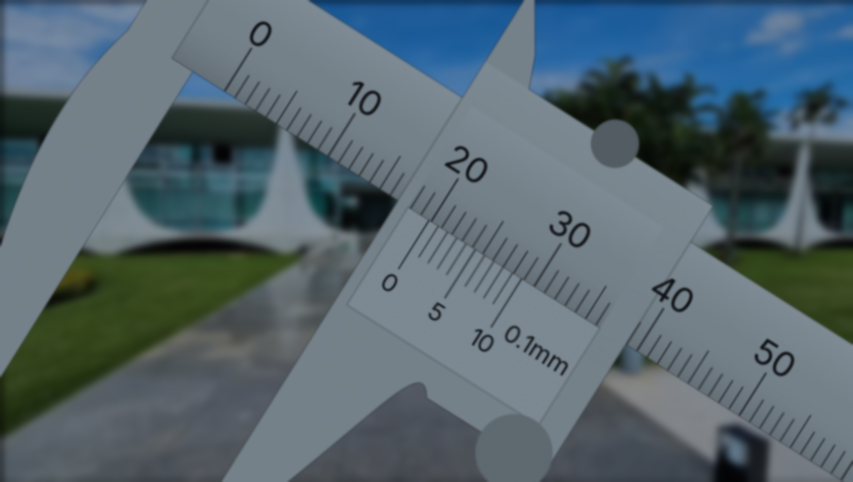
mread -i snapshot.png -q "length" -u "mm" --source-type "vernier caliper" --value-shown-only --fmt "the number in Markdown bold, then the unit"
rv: **19.8** mm
